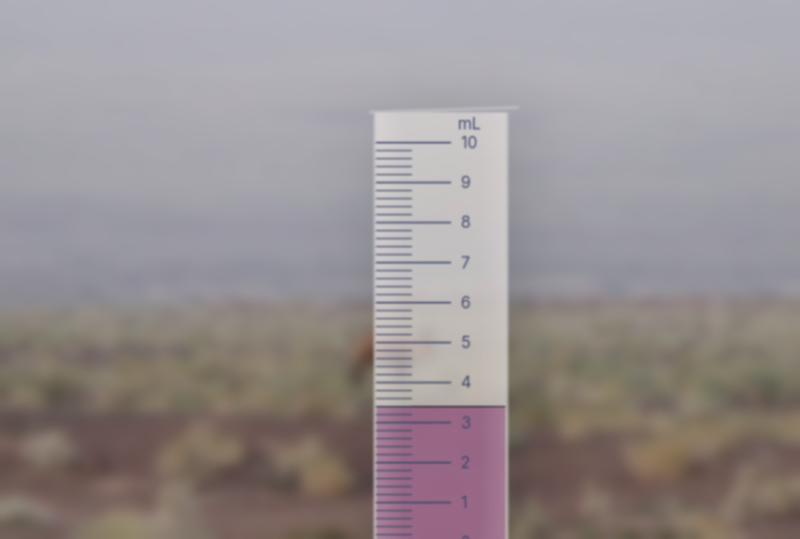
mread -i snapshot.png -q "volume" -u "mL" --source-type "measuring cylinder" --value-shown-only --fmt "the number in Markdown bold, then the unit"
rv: **3.4** mL
